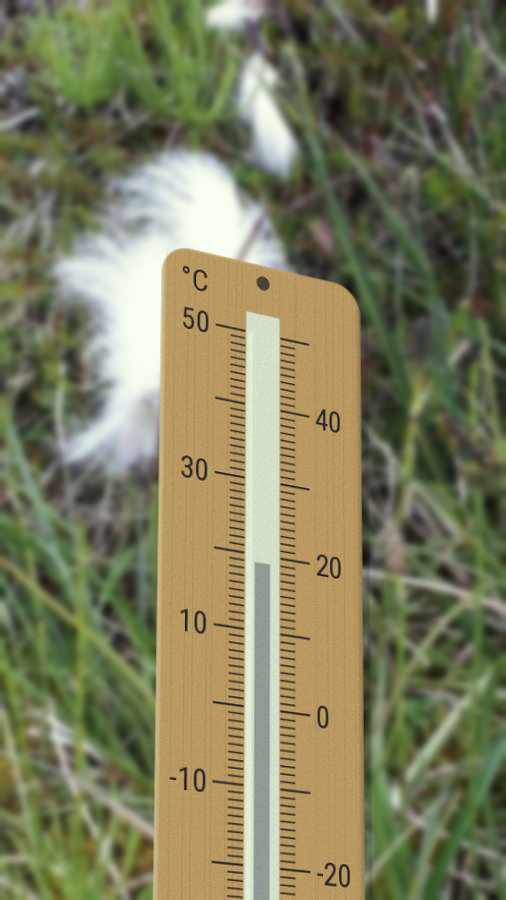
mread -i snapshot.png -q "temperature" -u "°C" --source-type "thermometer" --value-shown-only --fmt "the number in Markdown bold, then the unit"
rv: **19** °C
